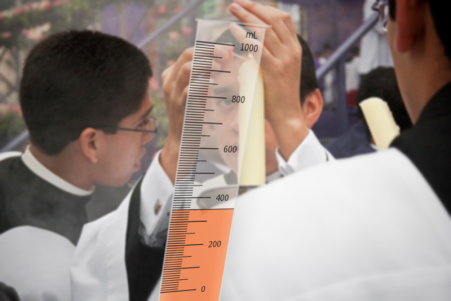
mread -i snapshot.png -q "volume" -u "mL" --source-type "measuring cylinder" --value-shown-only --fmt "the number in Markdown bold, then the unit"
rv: **350** mL
